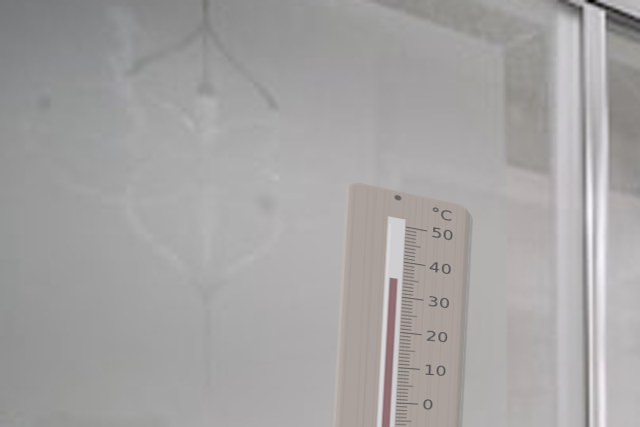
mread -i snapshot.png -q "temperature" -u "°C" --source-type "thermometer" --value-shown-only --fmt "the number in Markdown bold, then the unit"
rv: **35** °C
